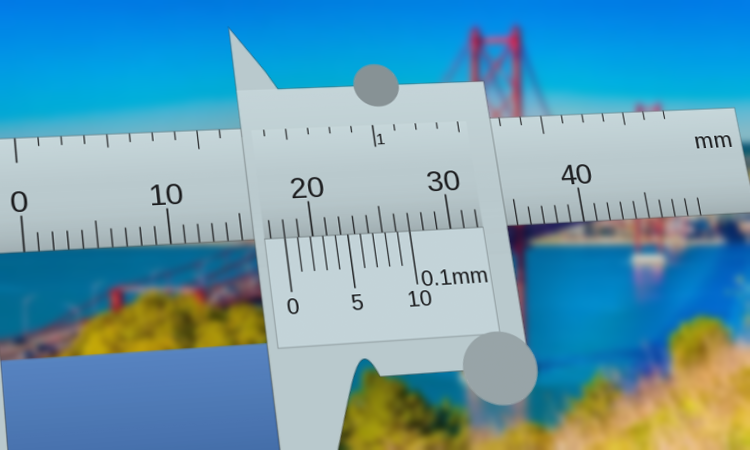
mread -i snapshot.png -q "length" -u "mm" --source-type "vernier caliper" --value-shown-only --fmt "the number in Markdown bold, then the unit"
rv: **18.0** mm
